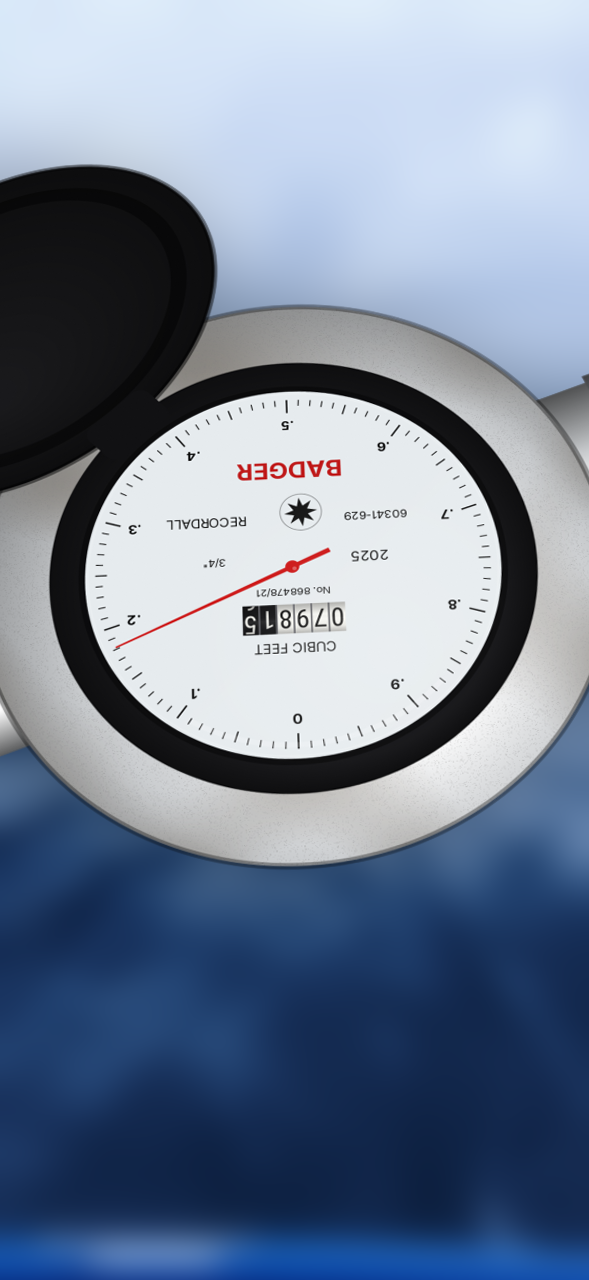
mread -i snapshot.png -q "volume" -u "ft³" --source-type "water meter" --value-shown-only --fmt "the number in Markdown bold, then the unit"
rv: **79815.18** ft³
